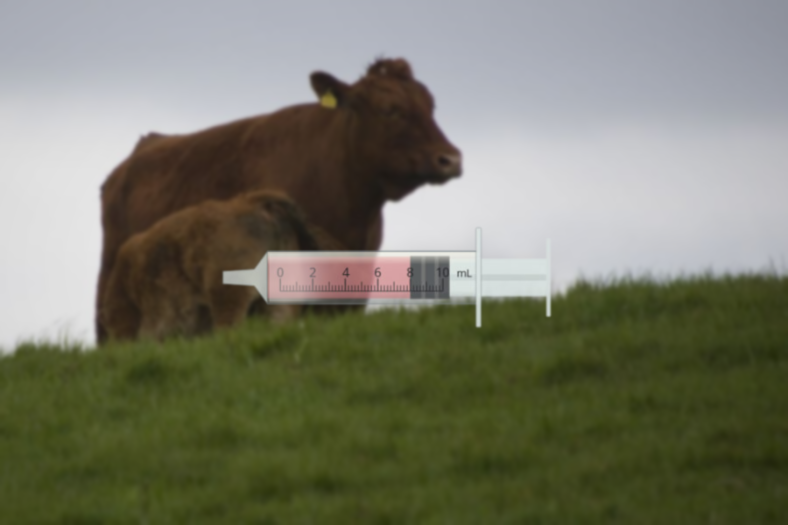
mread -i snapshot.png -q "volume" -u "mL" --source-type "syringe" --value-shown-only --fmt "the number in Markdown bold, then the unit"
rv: **8** mL
